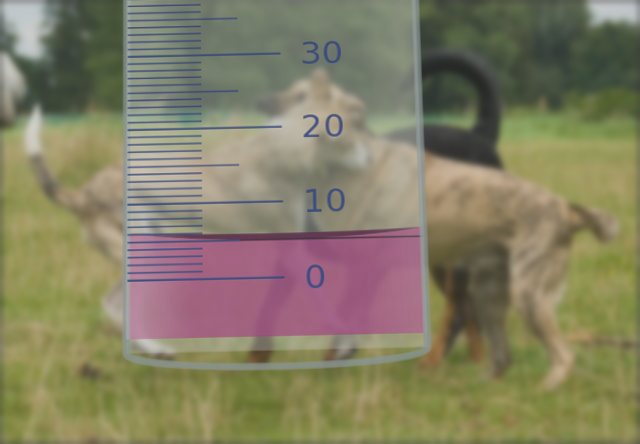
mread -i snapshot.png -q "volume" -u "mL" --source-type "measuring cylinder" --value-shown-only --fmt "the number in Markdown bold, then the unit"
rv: **5** mL
